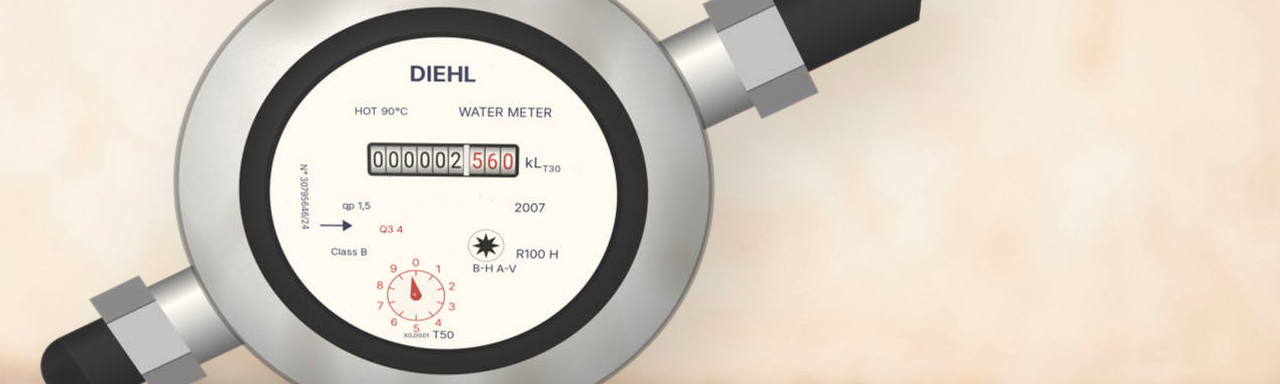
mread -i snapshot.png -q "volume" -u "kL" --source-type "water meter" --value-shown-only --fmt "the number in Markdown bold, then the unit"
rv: **2.5599** kL
